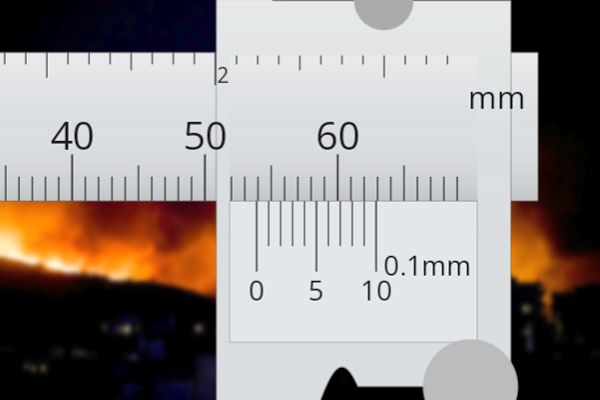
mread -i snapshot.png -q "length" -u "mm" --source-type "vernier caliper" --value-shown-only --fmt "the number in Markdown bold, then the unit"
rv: **53.9** mm
